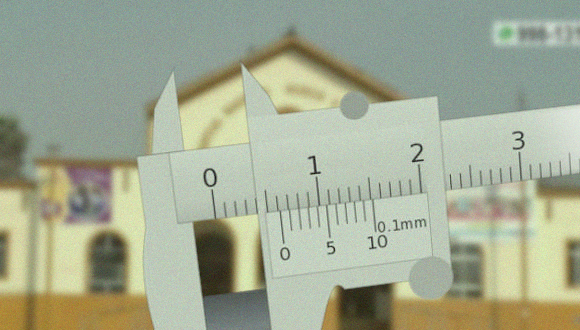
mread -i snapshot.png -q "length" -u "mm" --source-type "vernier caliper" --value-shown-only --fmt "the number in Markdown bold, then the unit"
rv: **6.2** mm
